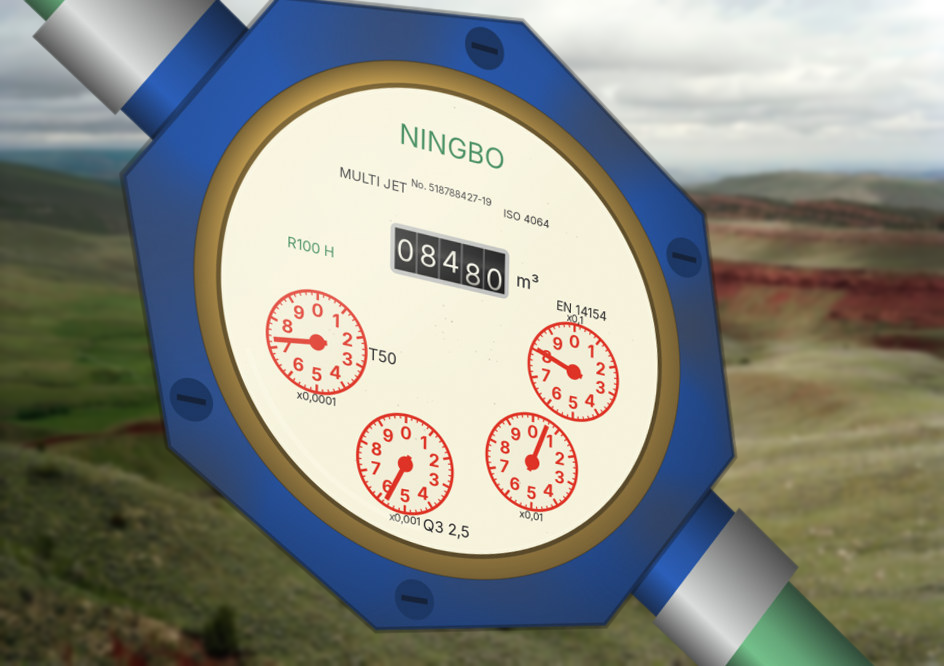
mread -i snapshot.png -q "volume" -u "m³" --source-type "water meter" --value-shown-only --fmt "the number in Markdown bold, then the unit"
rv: **8479.8057** m³
